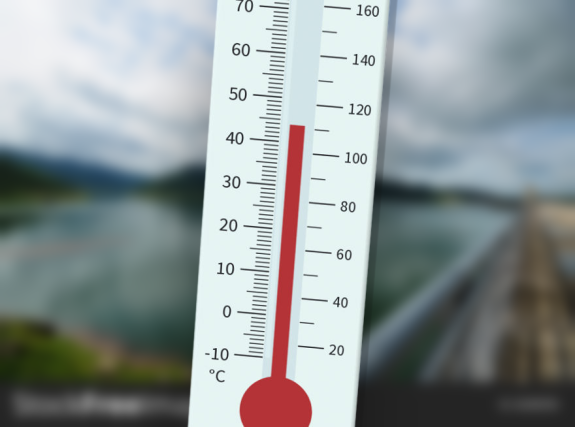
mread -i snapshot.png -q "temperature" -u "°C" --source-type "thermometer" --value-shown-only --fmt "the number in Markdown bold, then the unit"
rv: **44** °C
